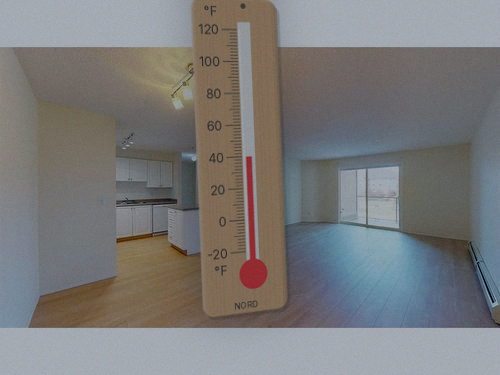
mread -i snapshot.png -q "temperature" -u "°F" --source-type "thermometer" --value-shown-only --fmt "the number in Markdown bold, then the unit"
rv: **40** °F
